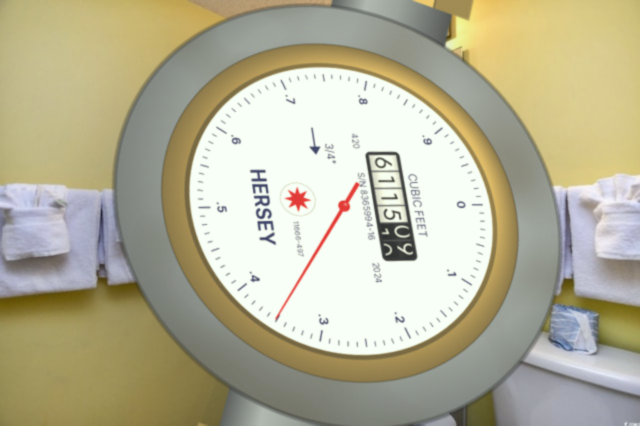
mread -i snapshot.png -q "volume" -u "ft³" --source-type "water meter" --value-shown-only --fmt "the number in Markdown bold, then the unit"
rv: **611509.35** ft³
